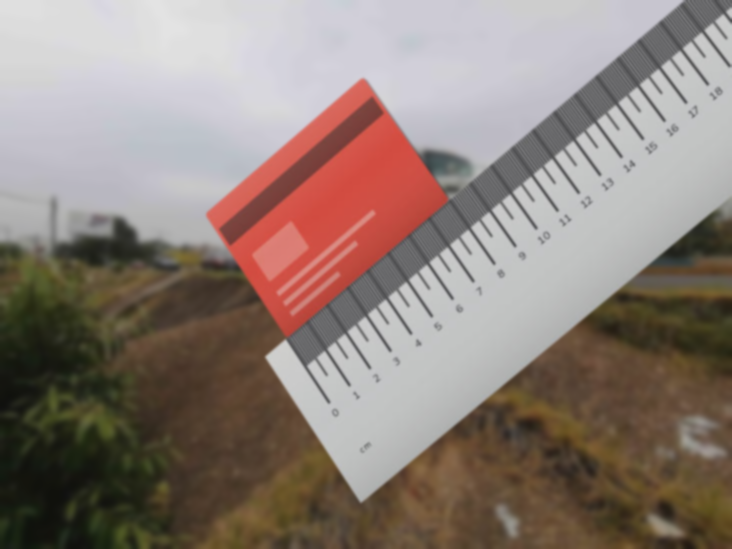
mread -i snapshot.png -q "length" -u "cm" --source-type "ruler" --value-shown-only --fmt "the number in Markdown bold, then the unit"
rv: **8** cm
